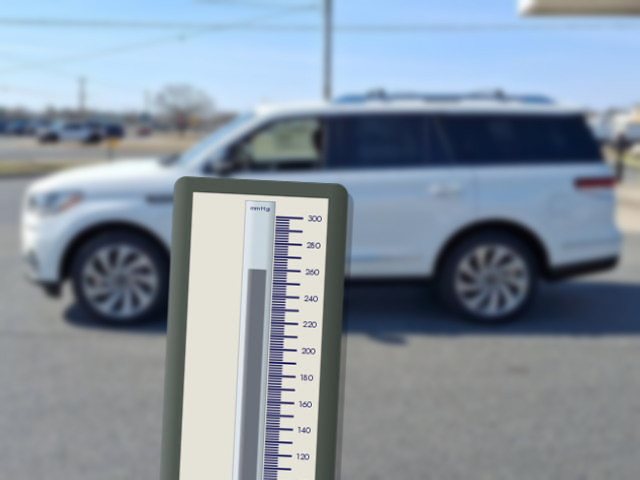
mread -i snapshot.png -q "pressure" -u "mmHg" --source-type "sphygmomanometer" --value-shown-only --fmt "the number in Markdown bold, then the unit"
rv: **260** mmHg
